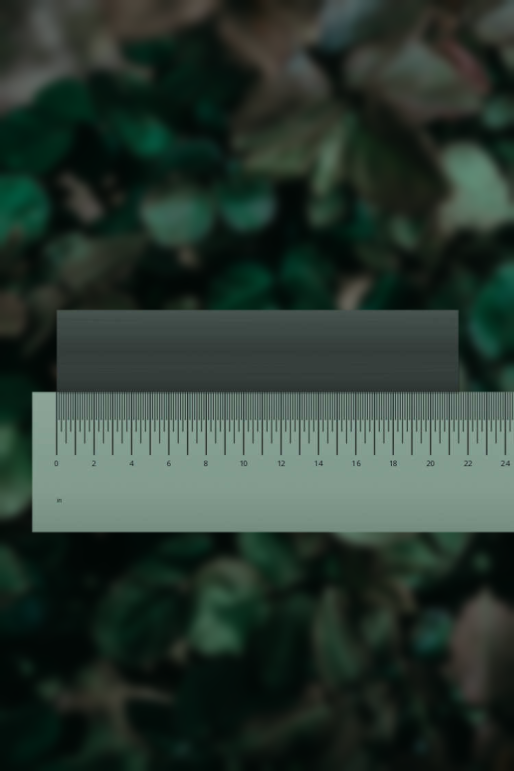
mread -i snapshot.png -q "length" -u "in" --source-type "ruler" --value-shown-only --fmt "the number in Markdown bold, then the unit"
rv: **21.5** in
